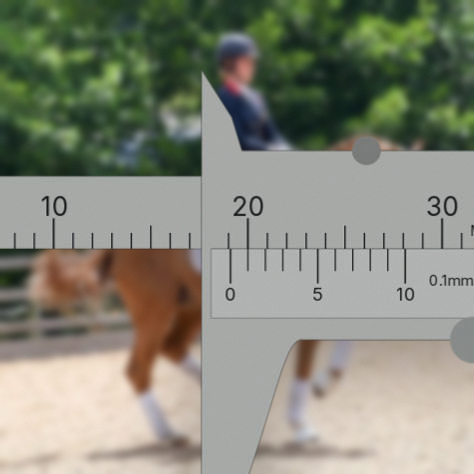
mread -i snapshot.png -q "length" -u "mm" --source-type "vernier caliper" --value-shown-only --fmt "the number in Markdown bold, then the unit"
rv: **19.1** mm
